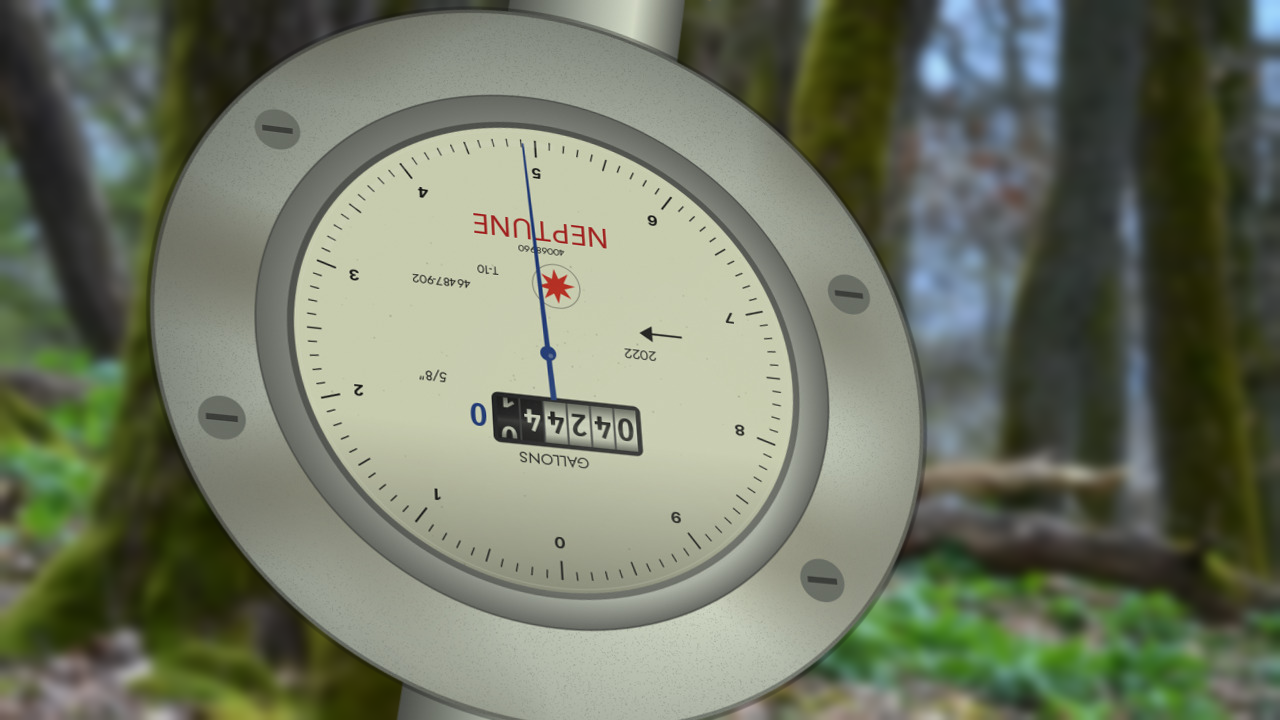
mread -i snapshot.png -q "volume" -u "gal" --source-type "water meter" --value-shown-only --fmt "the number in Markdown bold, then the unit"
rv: **424404.9** gal
